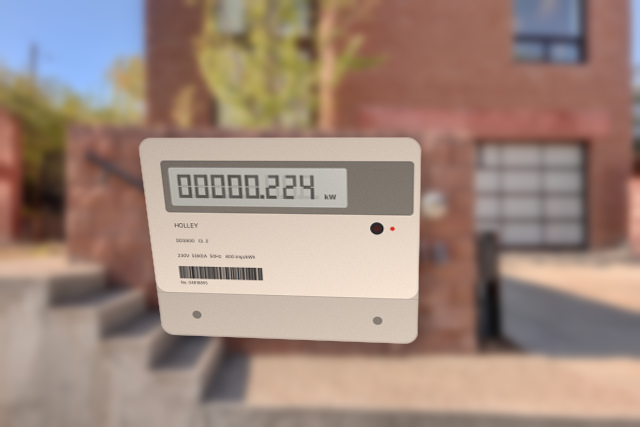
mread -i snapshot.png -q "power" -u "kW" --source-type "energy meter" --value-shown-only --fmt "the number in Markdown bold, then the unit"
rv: **0.224** kW
